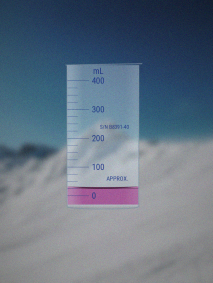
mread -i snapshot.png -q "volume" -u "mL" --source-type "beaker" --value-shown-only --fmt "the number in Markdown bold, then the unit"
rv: **25** mL
